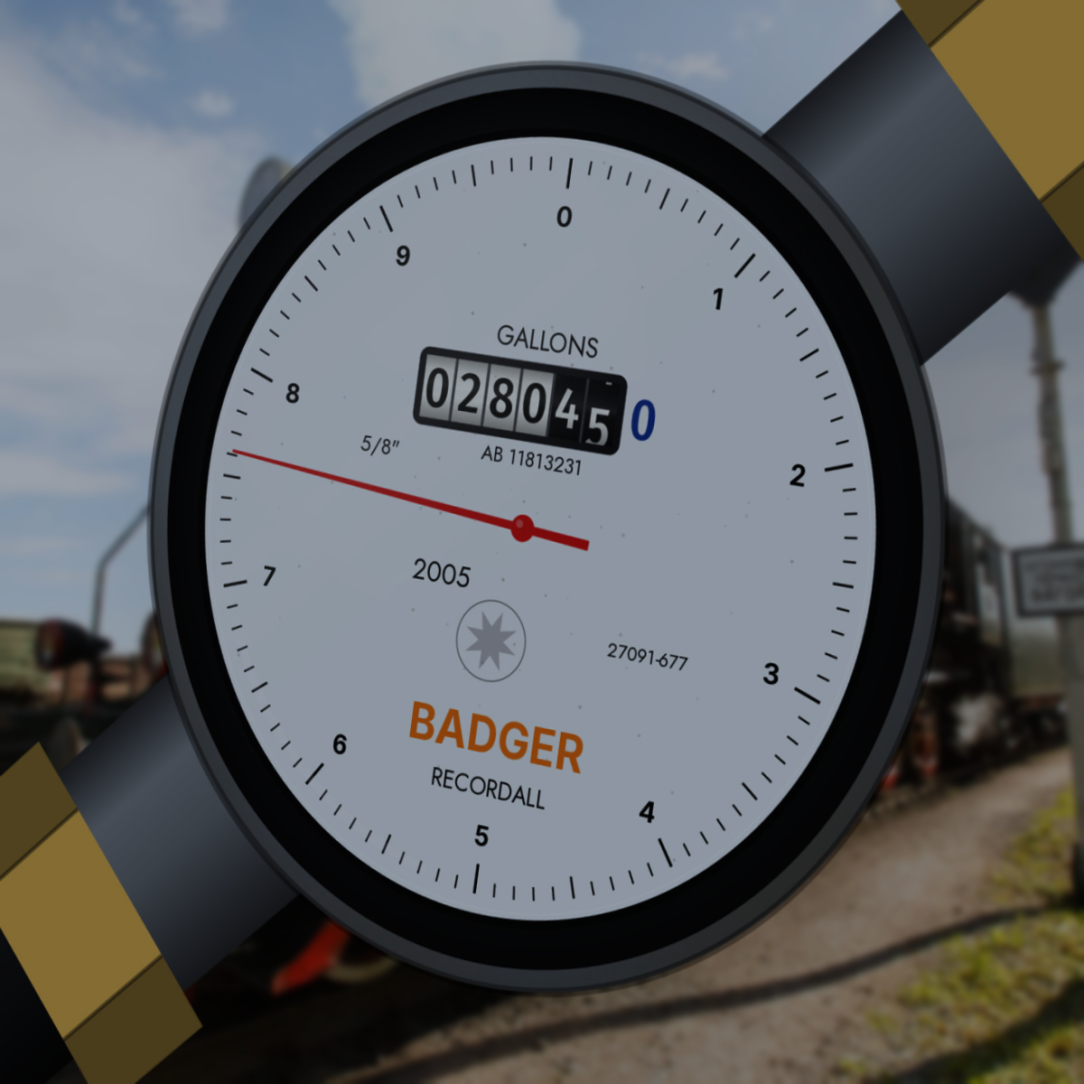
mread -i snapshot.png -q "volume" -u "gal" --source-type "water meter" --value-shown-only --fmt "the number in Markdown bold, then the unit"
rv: **280447.6** gal
